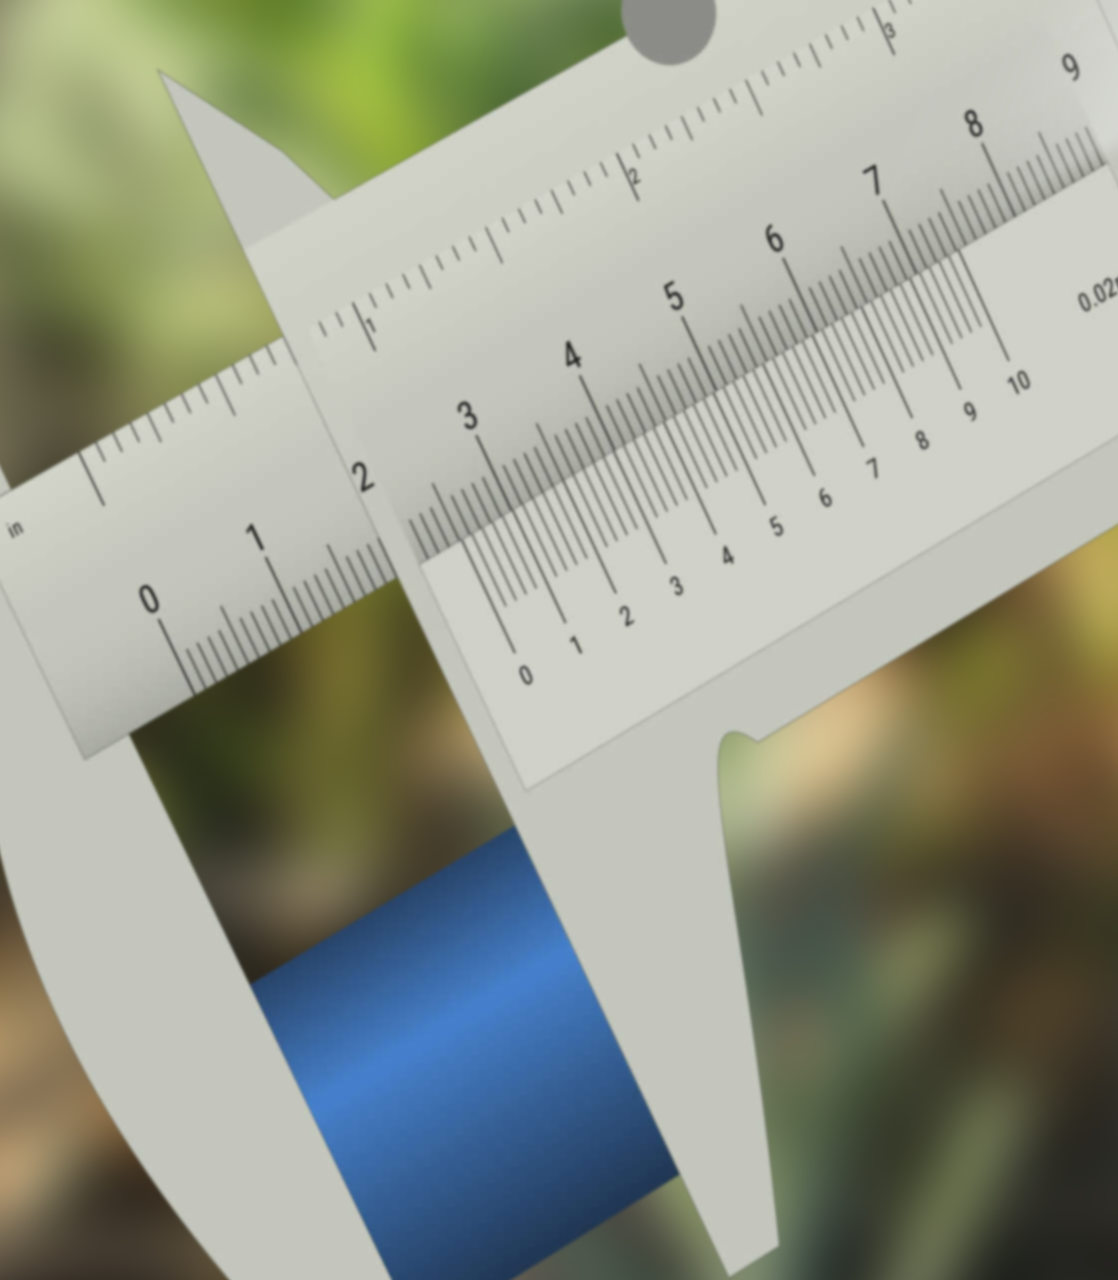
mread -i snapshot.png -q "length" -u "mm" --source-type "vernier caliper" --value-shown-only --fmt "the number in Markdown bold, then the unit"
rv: **25.2** mm
